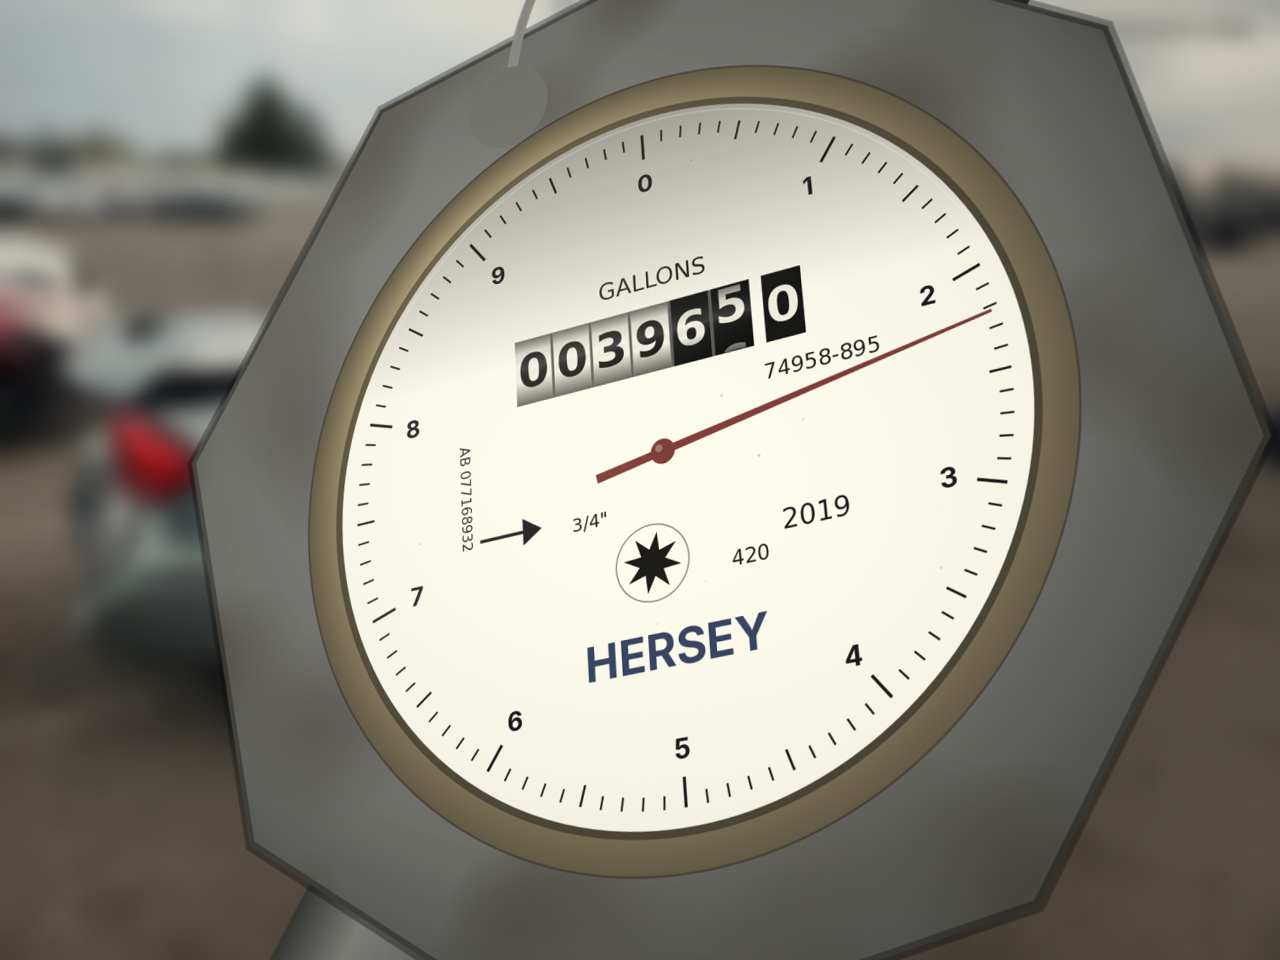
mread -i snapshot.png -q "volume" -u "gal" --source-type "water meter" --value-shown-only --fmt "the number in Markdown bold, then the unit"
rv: **39652.2** gal
